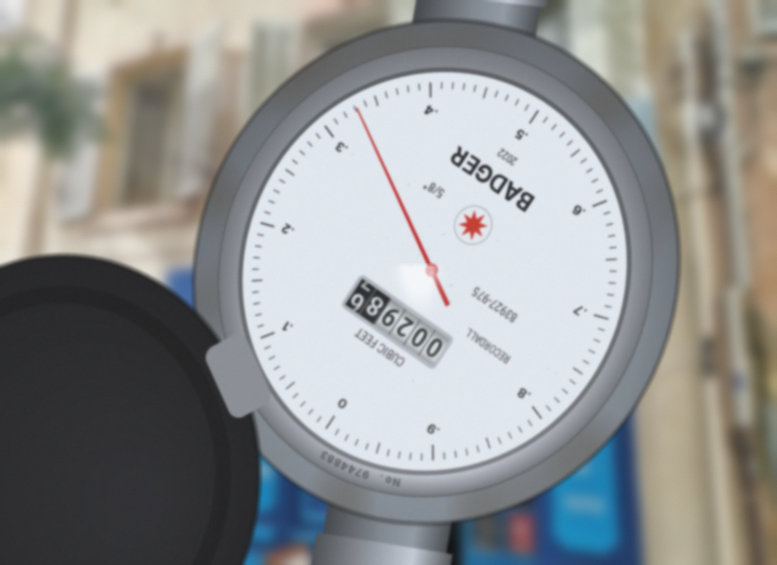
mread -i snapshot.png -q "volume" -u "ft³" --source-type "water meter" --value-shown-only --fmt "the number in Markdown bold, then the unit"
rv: **2986.33** ft³
